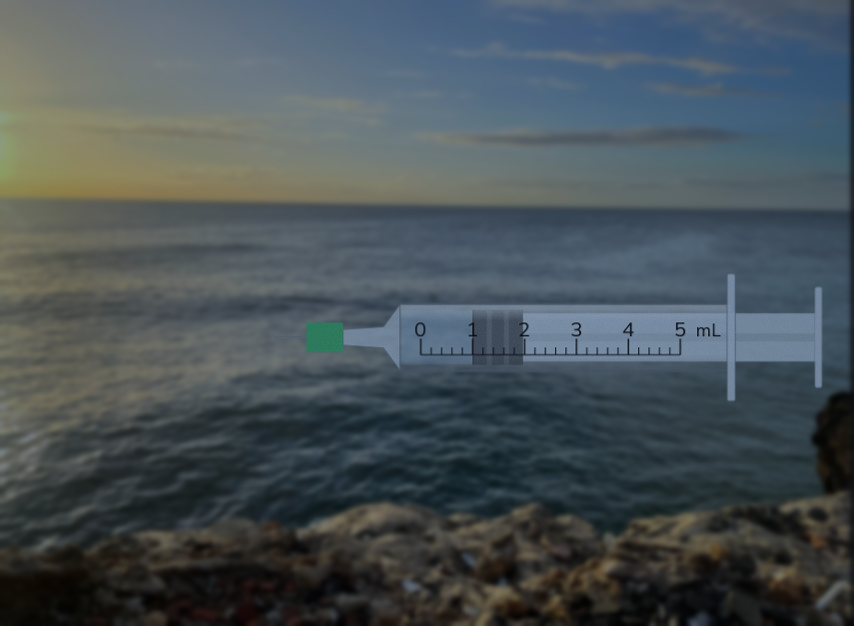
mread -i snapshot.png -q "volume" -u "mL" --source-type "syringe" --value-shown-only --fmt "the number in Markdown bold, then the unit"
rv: **1** mL
